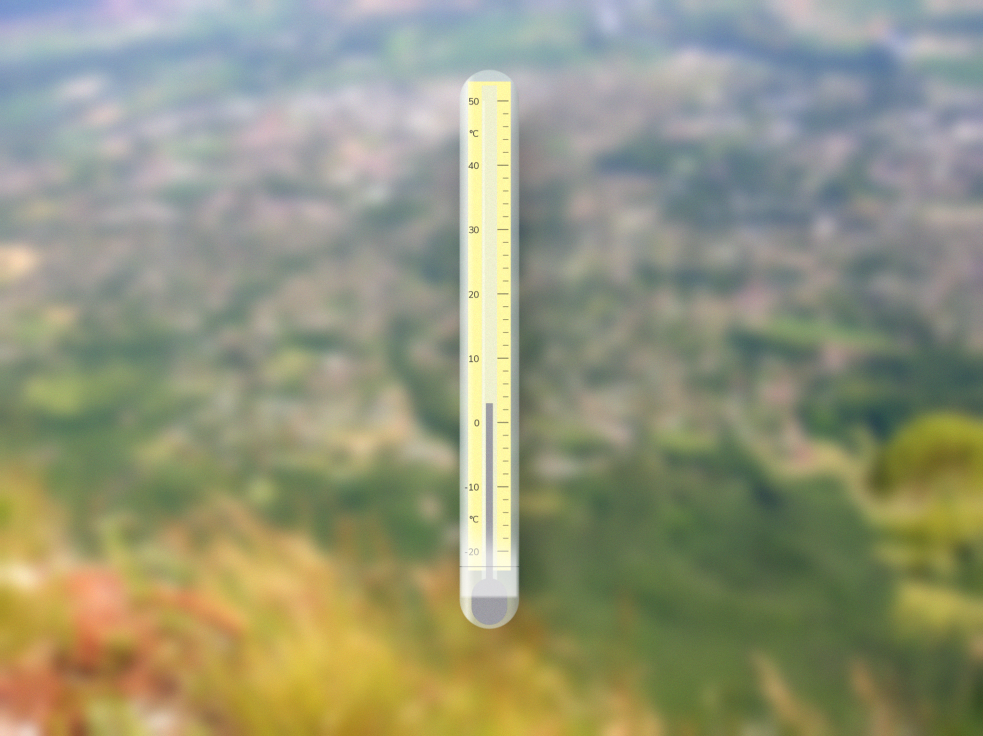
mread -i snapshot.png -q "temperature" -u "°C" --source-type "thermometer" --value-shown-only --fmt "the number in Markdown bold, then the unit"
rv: **3** °C
